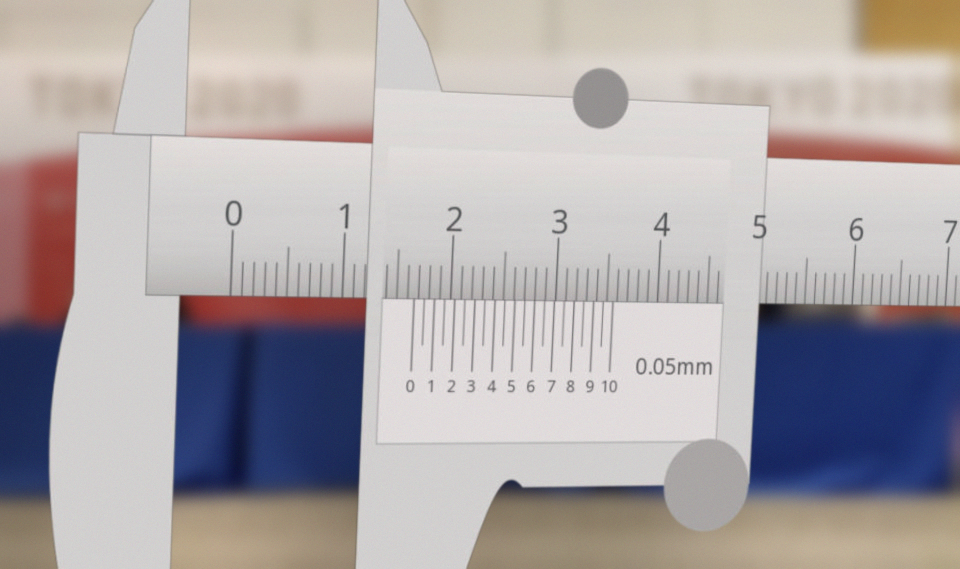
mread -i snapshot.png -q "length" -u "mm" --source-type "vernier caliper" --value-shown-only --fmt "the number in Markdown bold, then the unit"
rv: **16.6** mm
